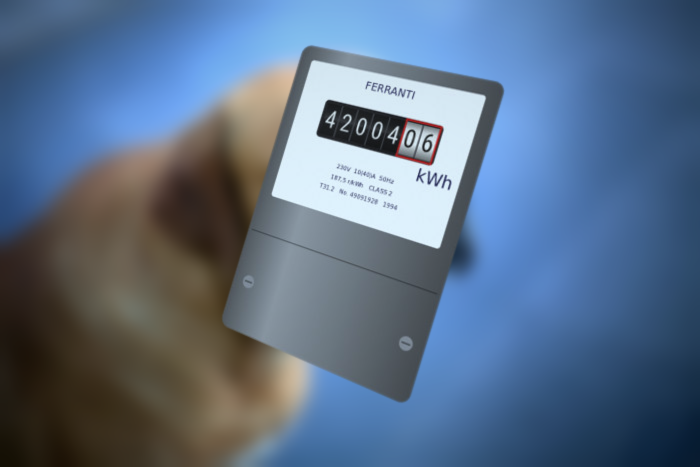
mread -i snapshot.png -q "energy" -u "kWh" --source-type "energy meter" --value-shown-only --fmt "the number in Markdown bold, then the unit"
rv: **42004.06** kWh
